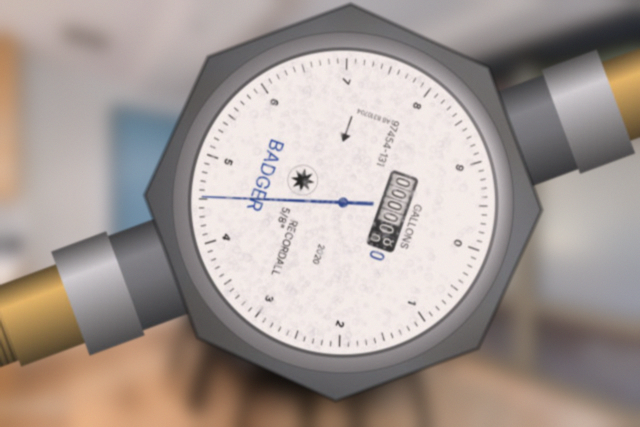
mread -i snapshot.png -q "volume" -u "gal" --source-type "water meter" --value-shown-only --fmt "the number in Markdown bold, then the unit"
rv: **84.5** gal
